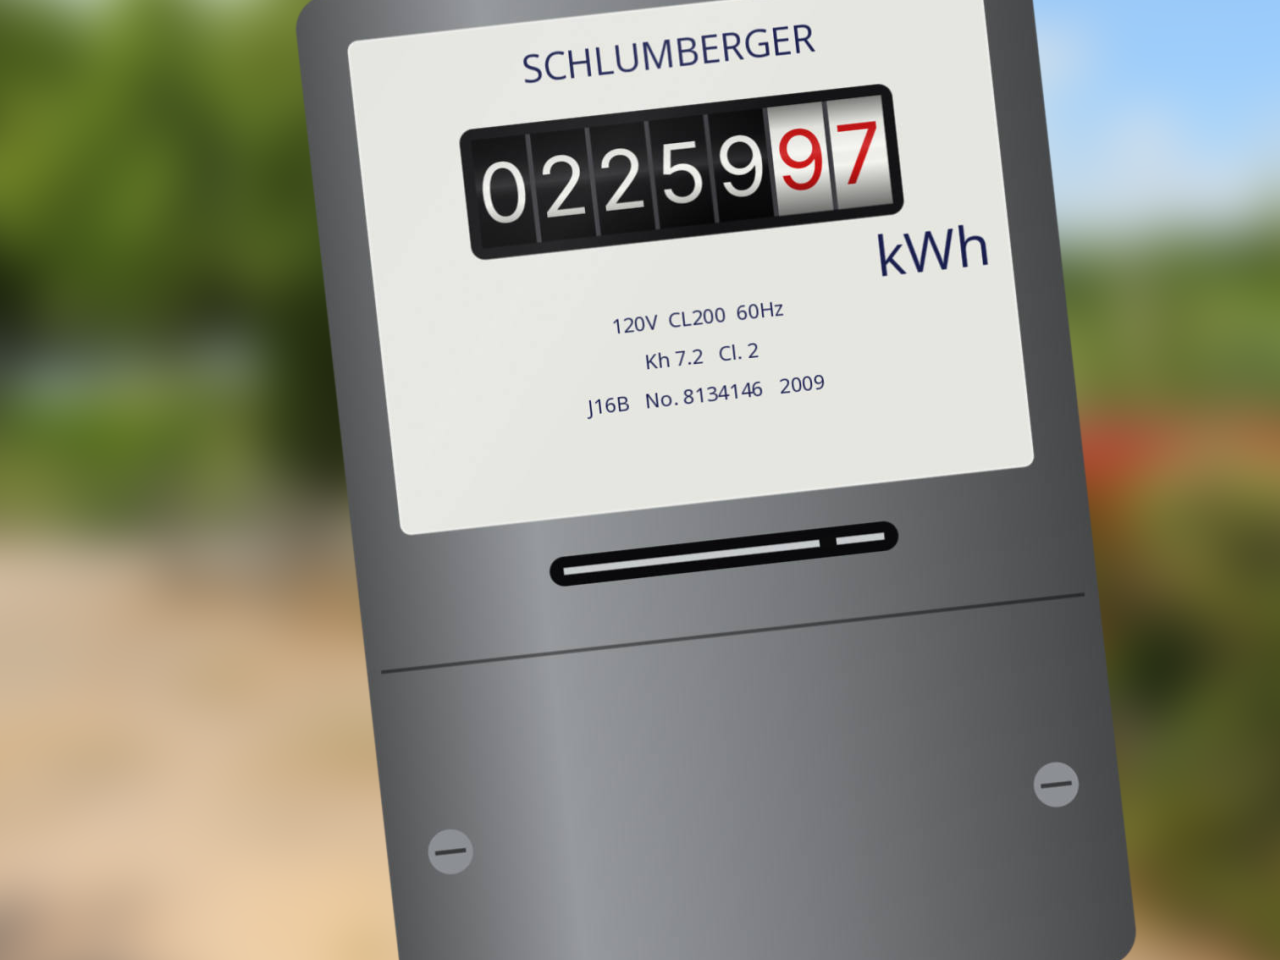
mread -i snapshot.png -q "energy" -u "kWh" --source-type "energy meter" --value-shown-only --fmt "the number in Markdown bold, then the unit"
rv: **2259.97** kWh
